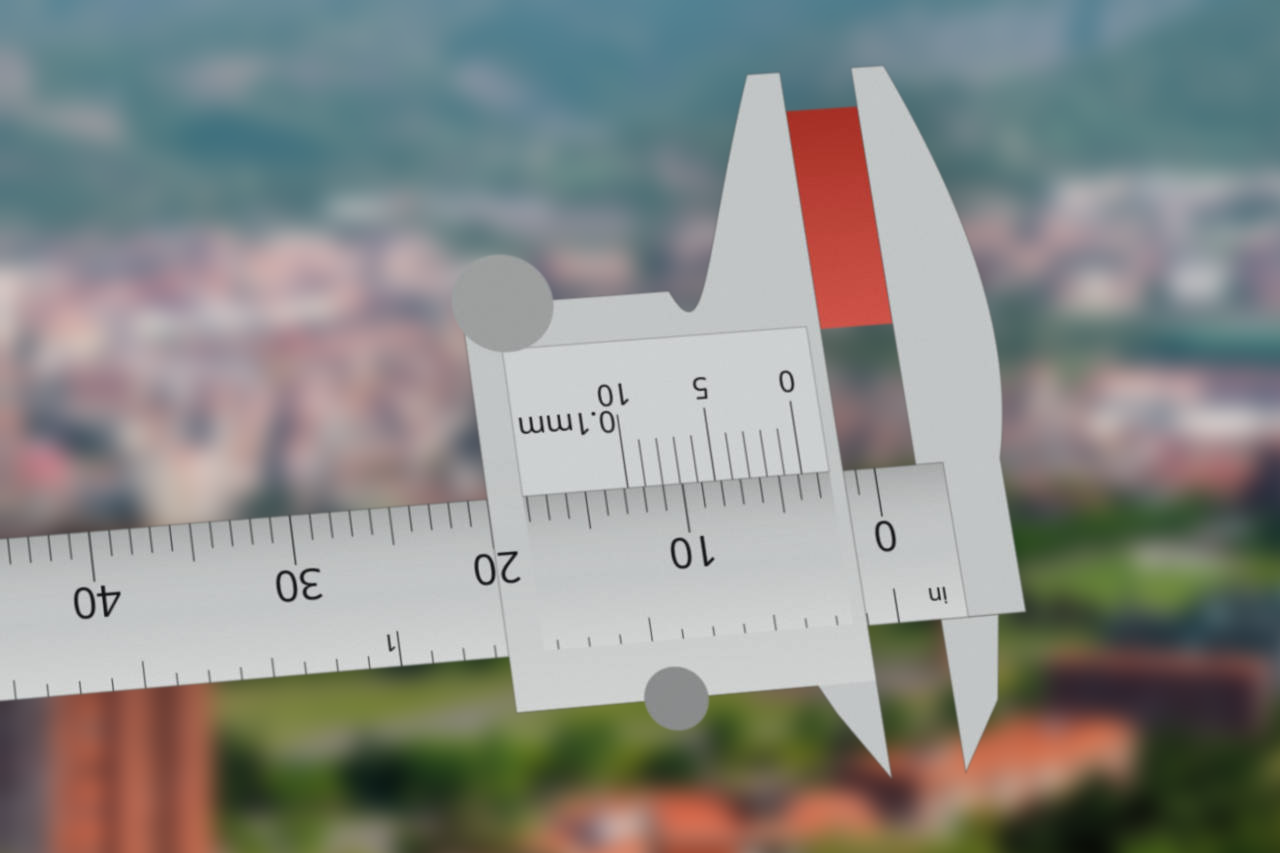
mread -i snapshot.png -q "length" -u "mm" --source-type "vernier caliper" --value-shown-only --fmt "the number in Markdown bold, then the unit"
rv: **3.8** mm
